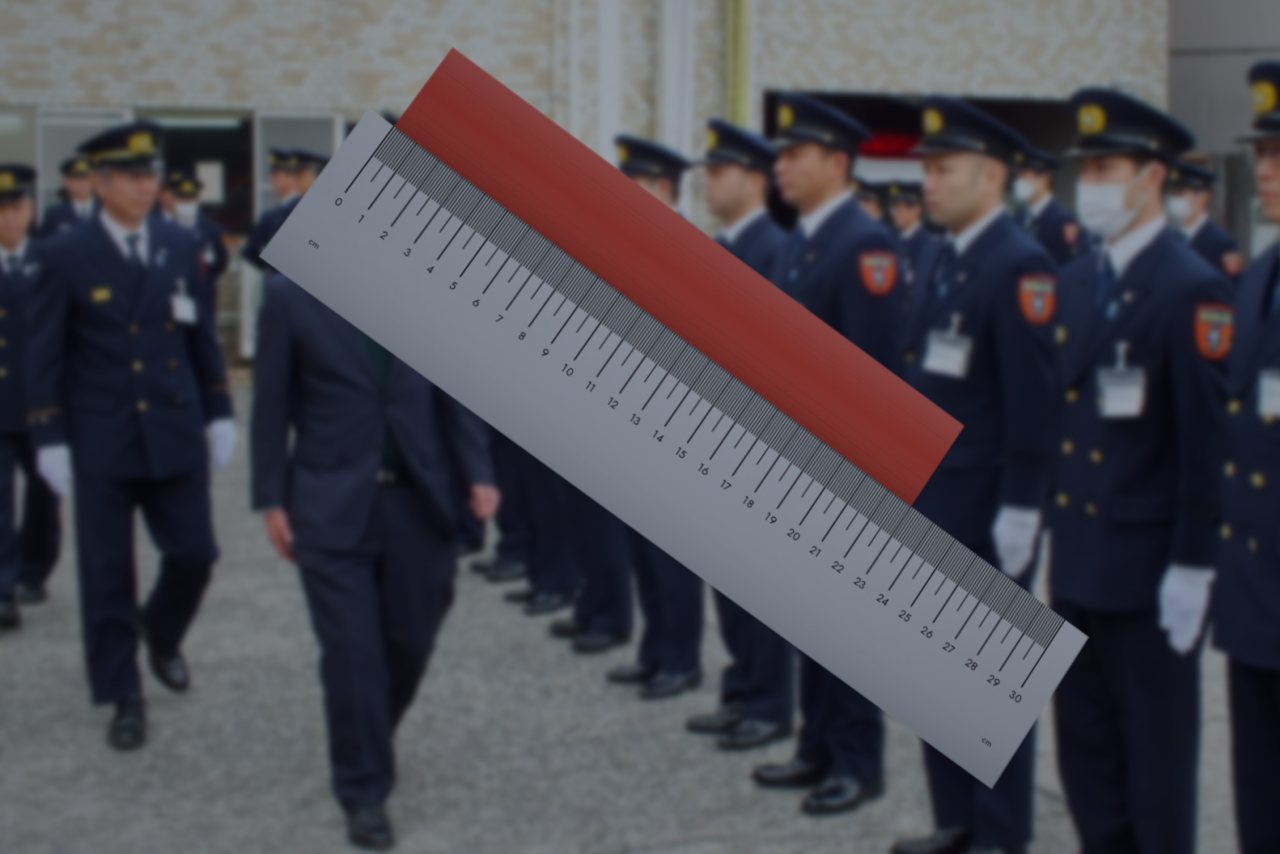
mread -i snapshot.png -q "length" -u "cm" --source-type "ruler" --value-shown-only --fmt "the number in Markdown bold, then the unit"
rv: **23** cm
